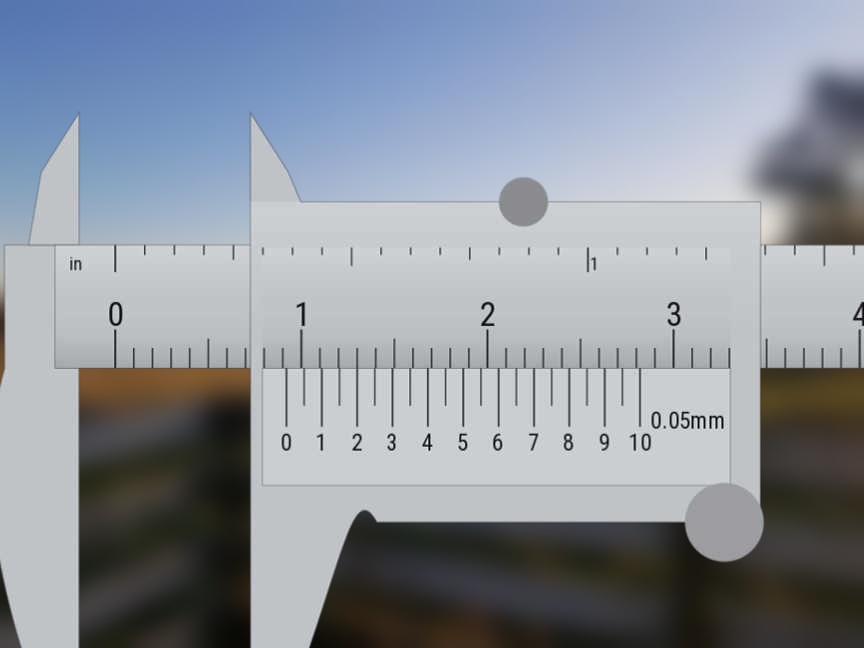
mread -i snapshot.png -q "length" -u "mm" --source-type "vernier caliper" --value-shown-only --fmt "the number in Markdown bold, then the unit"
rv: **9.2** mm
